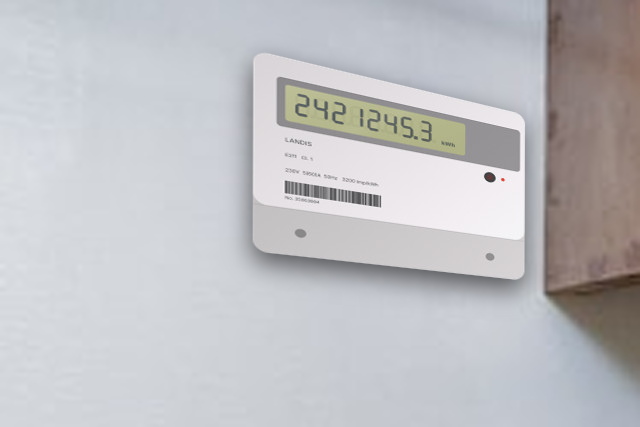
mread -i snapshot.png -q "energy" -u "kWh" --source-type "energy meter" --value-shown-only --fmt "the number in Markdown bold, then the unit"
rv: **2421245.3** kWh
